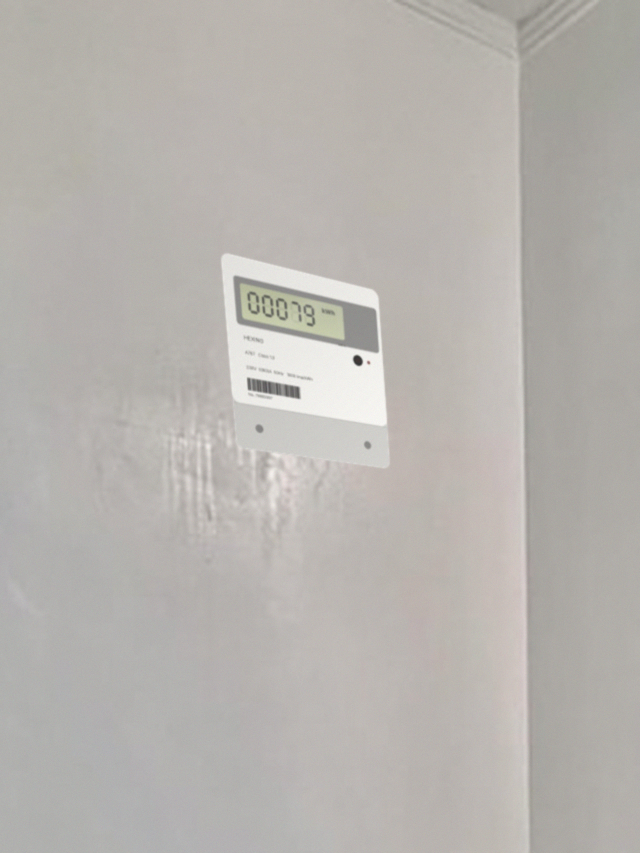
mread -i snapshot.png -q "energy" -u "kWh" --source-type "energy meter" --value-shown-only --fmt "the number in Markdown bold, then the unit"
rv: **79** kWh
